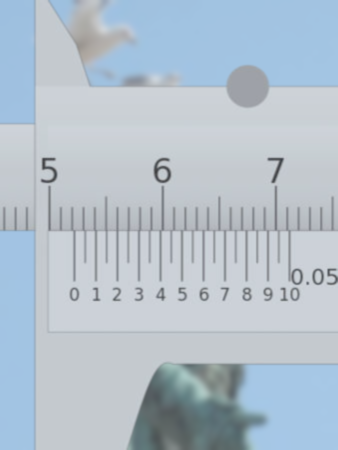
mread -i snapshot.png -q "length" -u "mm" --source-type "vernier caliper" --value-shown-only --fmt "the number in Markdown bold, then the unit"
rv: **52.2** mm
